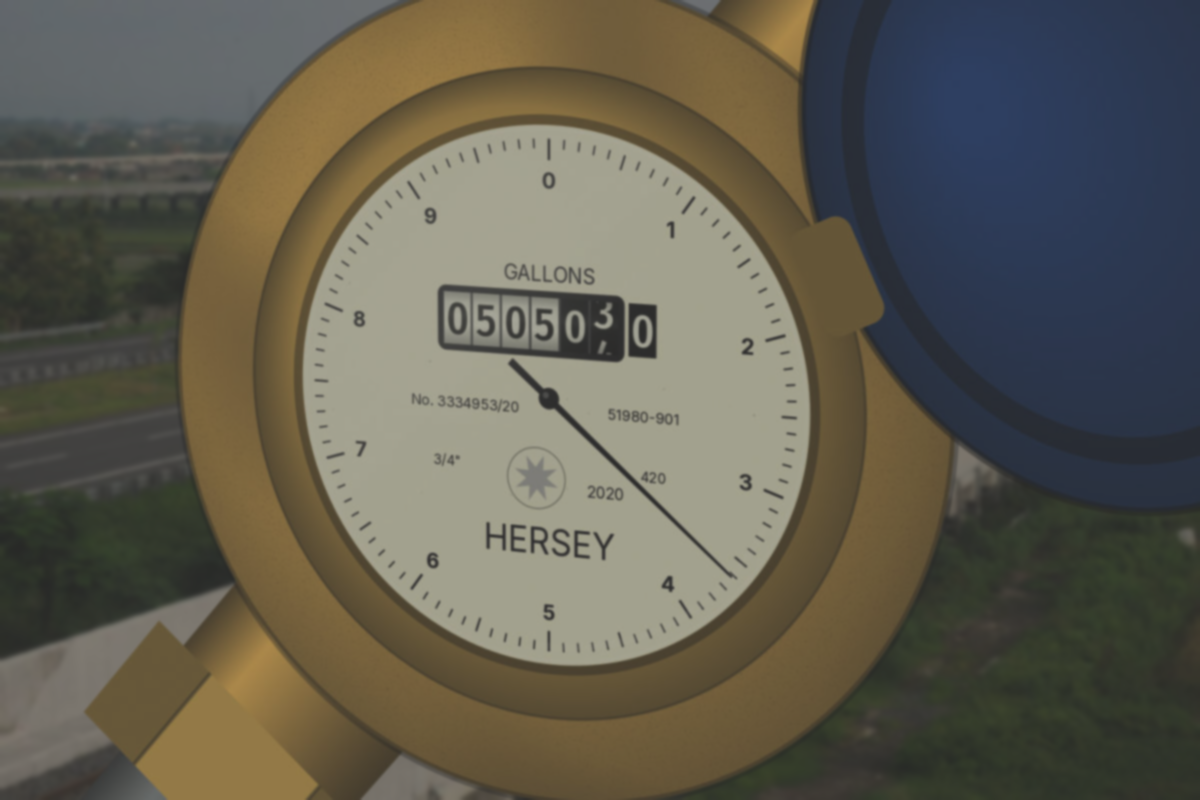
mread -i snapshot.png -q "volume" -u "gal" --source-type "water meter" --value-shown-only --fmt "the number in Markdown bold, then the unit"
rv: **505033.6** gal
